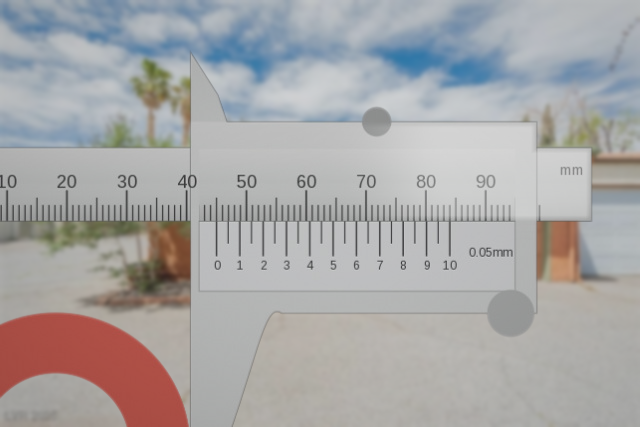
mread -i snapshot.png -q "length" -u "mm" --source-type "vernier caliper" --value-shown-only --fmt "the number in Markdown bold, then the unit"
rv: **45.0** mm
